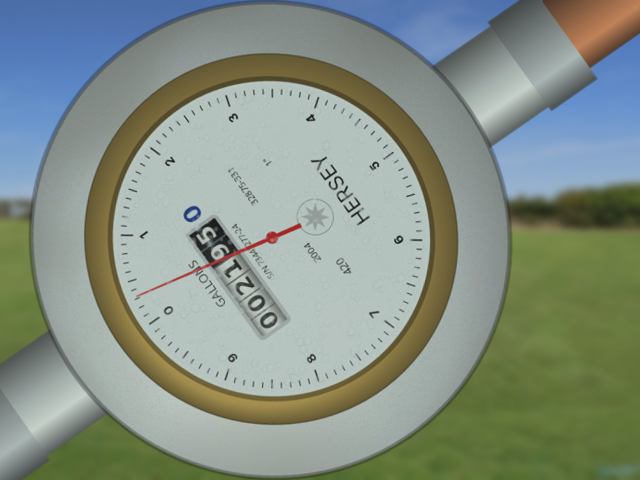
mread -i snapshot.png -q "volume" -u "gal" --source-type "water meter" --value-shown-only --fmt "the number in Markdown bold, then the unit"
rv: **21950.3** gal
